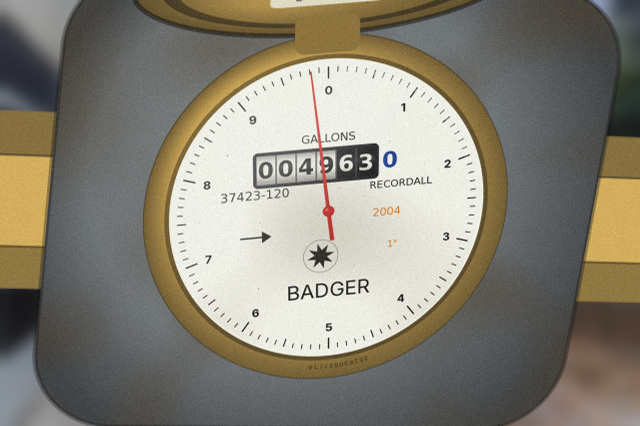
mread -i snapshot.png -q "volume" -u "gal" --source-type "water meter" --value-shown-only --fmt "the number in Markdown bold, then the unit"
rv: **49629.8** gal
